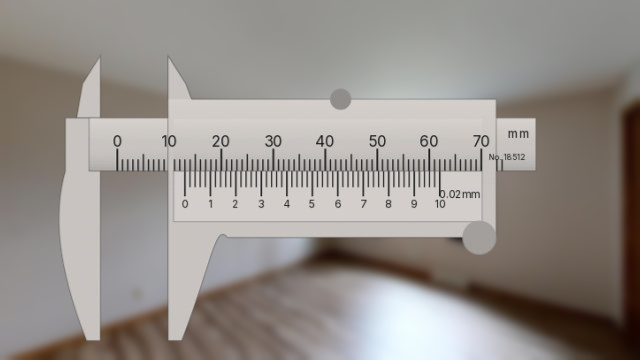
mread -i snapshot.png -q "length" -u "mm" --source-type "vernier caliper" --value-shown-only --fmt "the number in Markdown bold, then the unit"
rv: **13.0** mm
